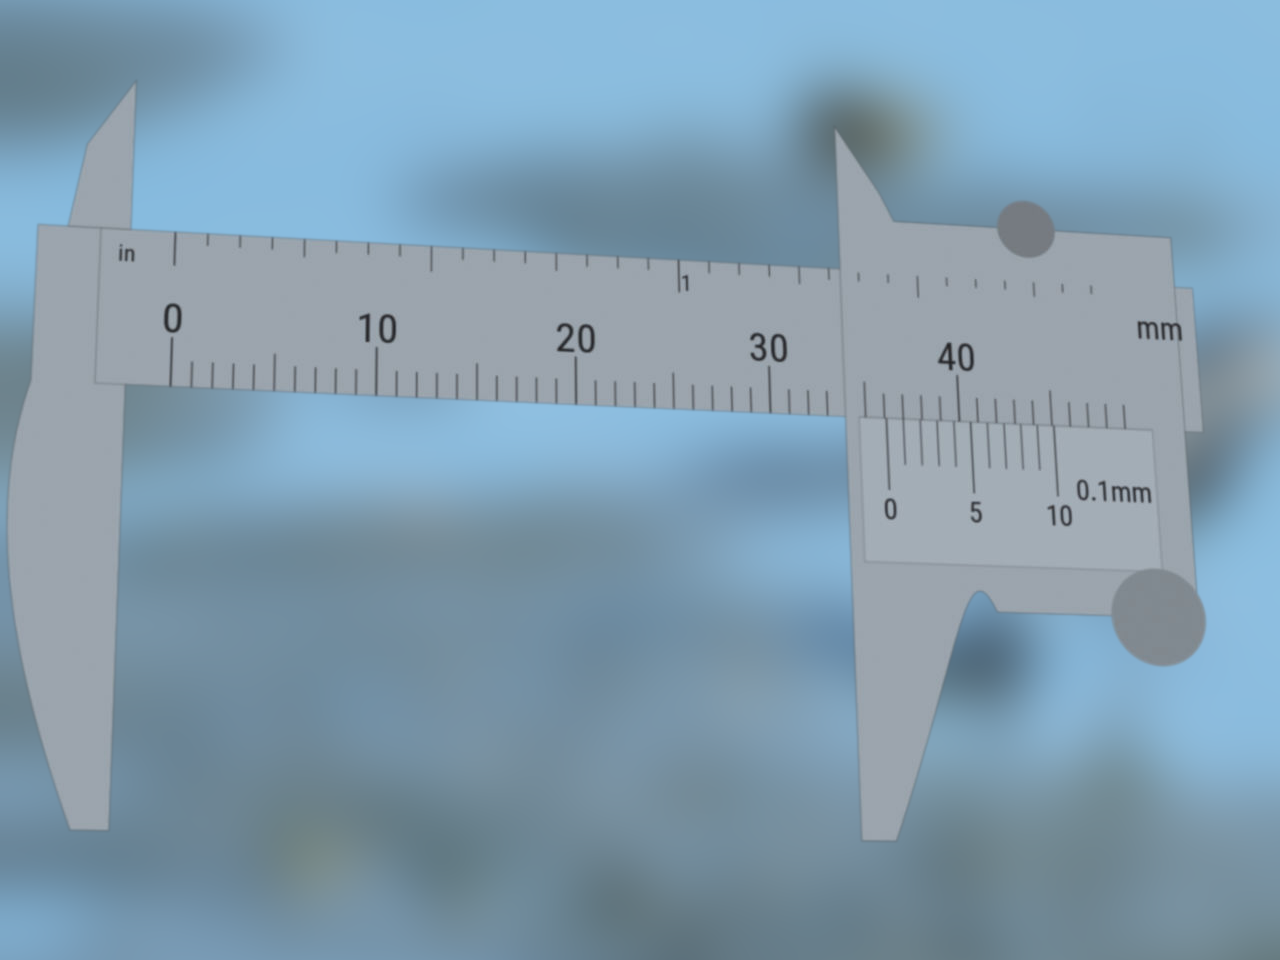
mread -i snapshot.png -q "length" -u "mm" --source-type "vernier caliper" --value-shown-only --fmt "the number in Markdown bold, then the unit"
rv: **36.1** mm
